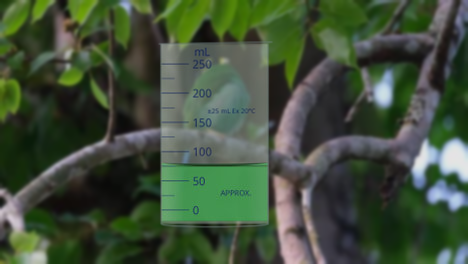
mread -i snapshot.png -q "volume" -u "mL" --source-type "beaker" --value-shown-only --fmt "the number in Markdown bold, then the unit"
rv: **75** mL
